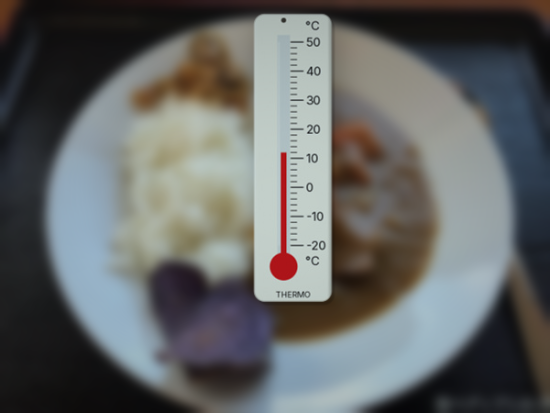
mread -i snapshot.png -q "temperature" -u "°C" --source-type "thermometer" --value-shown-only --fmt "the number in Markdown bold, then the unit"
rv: **12** °C
